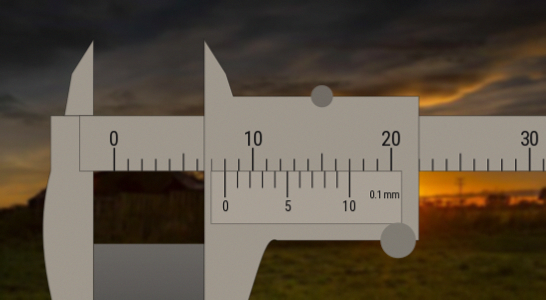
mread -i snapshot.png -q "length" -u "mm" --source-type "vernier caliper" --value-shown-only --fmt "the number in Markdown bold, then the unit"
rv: **8.0** mm
